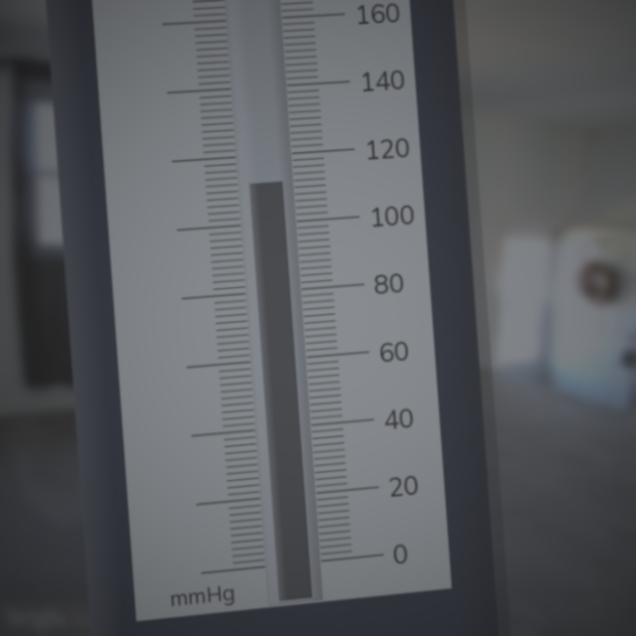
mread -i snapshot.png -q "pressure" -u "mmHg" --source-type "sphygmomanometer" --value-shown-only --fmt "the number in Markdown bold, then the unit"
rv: **112** mmHg
